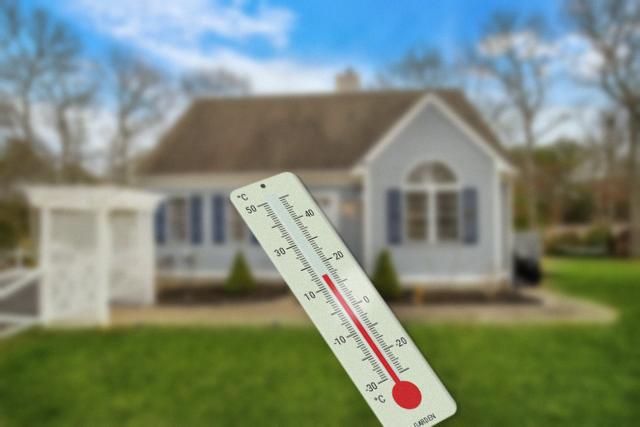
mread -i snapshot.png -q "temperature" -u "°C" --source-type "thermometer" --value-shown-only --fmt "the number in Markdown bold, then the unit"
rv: **15** °C
